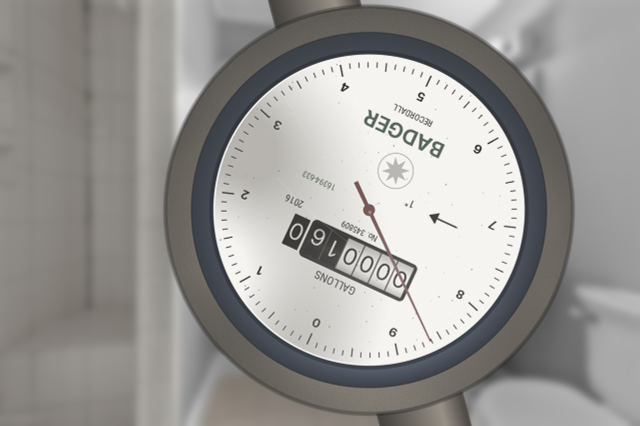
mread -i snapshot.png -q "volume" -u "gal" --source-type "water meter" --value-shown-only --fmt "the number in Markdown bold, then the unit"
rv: **158.6** gal
